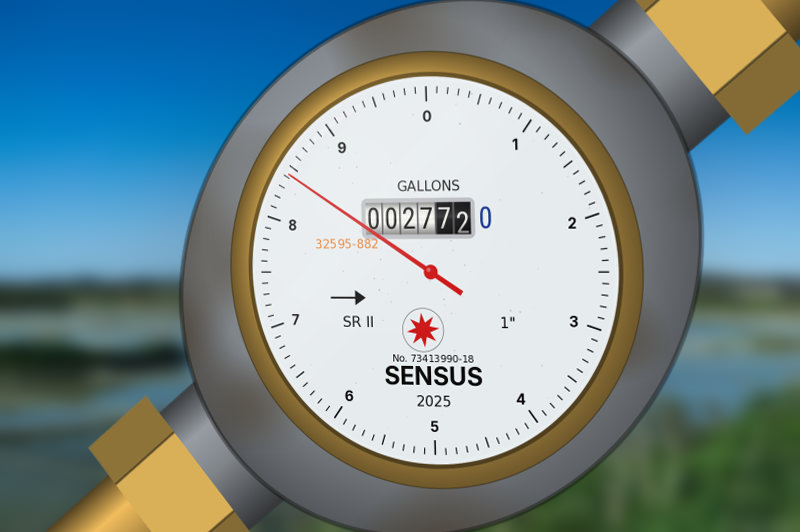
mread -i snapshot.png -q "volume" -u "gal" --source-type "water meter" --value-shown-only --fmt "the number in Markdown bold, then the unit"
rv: **27718.4** gal
